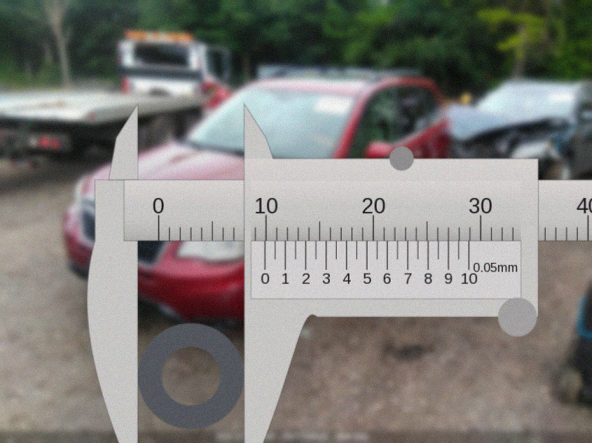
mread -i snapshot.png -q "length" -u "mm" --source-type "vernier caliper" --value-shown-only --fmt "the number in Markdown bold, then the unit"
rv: **9.9** mm
